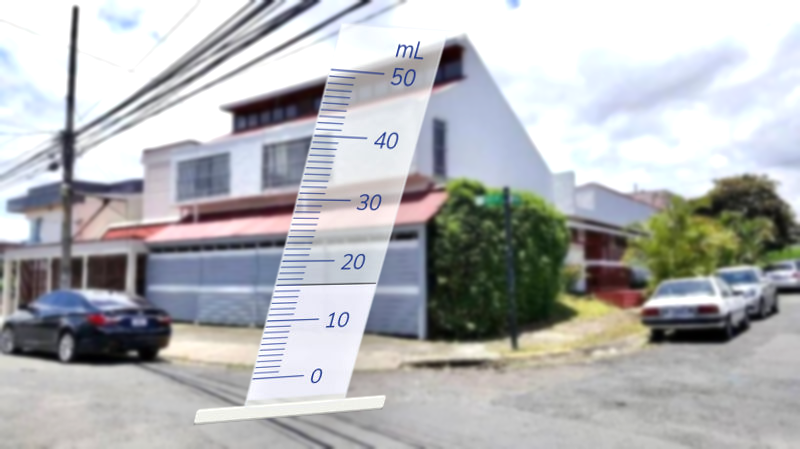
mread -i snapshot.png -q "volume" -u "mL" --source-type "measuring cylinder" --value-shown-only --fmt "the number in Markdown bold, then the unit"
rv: **16** mL
